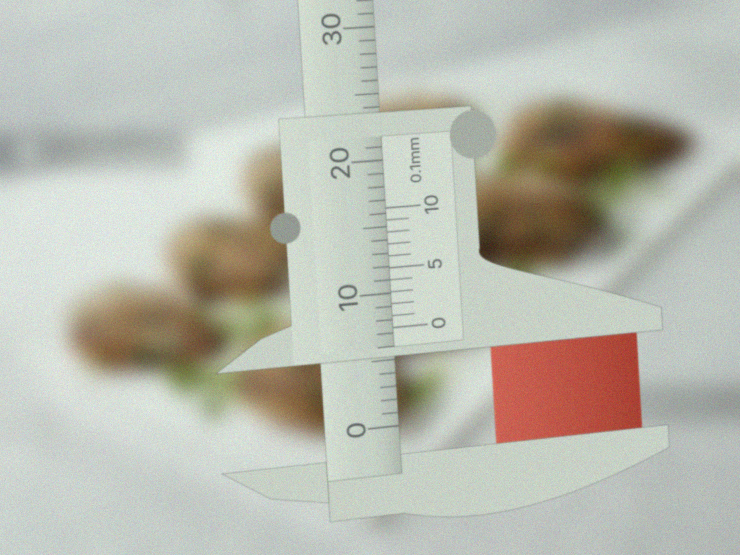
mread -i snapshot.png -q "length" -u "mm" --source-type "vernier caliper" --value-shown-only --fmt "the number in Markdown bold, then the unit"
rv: **7.4** mm
